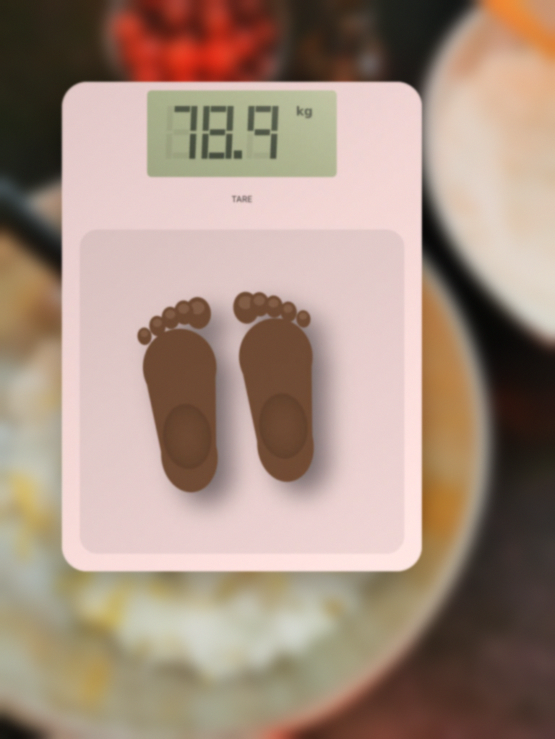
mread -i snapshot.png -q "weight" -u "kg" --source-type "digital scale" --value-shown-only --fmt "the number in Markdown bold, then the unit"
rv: **78.9** kg
